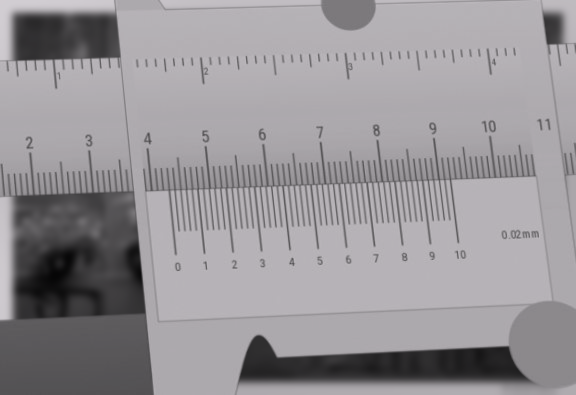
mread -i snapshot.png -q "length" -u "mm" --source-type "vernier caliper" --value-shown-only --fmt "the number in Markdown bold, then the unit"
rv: **43.0** mm
